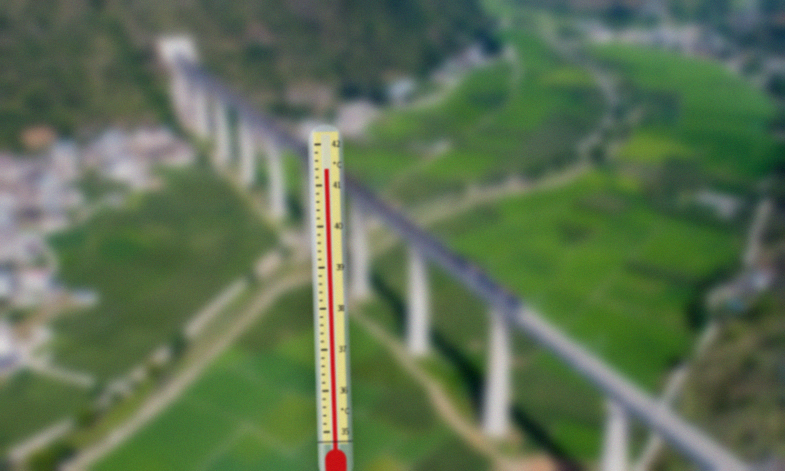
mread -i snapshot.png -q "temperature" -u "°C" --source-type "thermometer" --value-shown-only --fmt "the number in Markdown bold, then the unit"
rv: **41.4** °C
